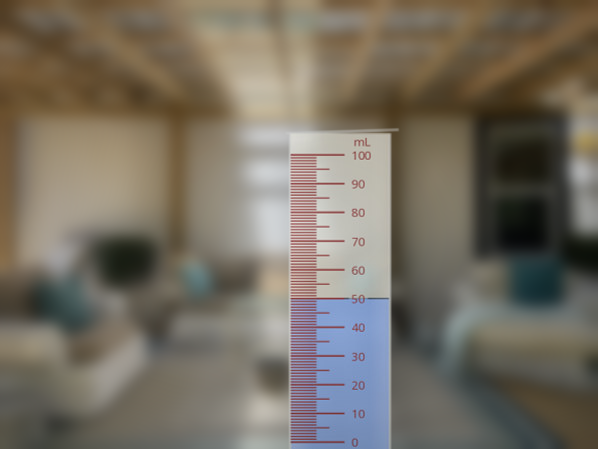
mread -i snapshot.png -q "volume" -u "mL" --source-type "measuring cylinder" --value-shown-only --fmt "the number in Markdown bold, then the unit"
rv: **50** mL
